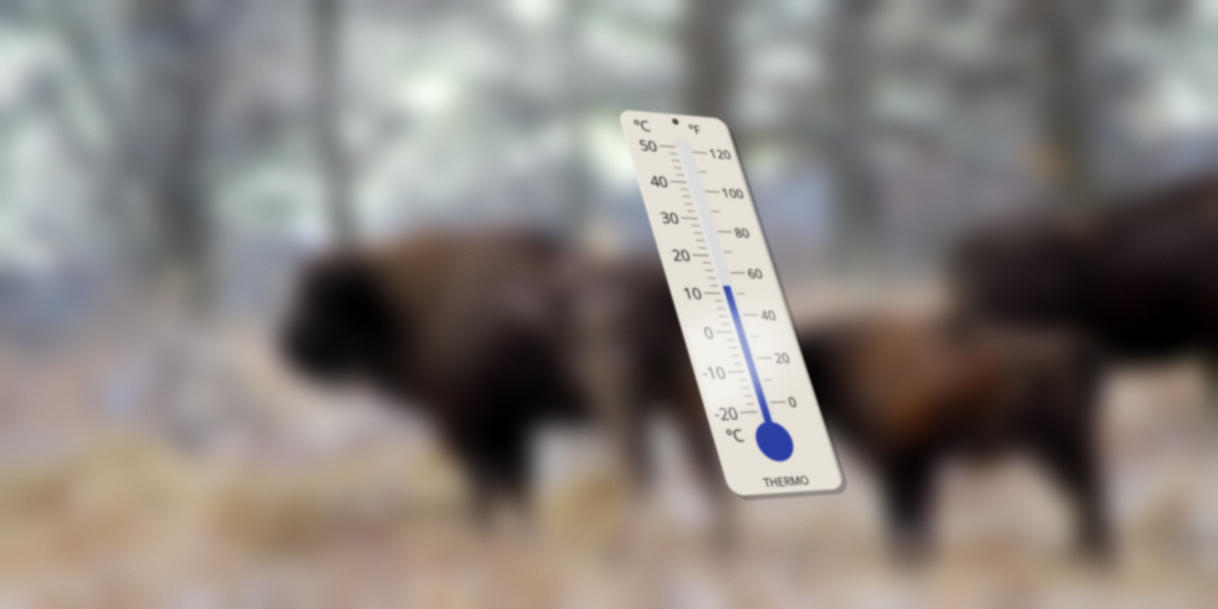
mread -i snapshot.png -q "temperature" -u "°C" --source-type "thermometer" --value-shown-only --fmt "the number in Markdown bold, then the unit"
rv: **12** °C
